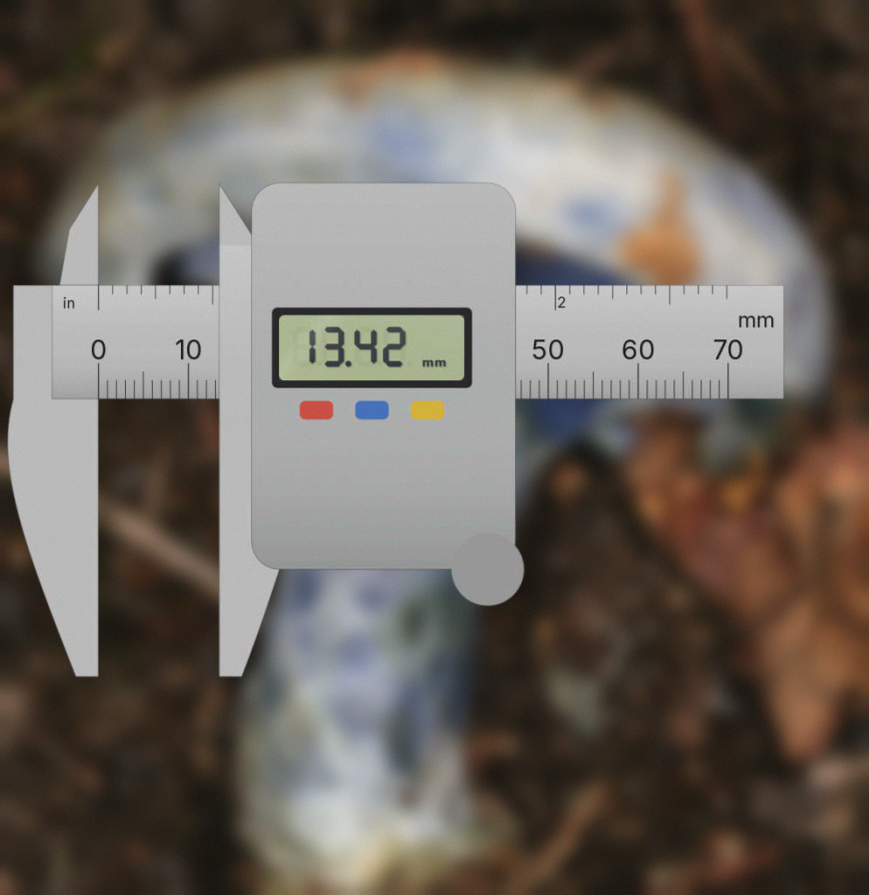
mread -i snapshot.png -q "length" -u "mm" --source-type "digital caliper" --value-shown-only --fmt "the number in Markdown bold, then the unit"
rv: **13.42** mm
